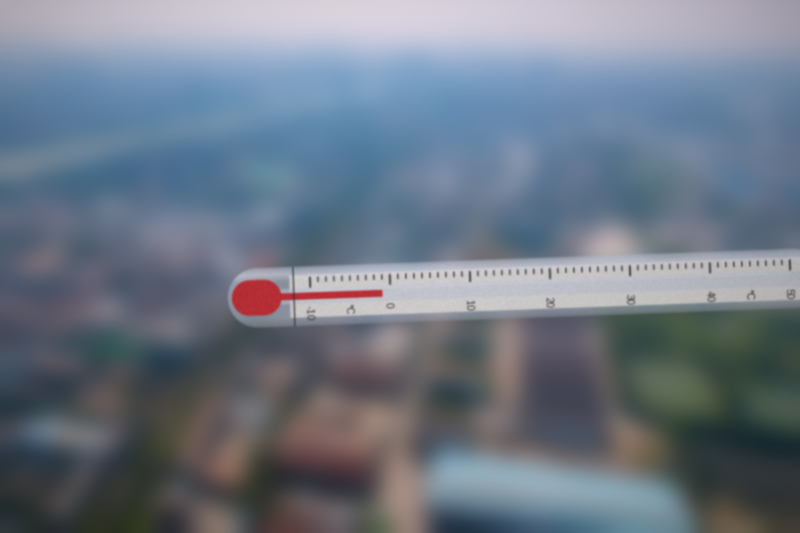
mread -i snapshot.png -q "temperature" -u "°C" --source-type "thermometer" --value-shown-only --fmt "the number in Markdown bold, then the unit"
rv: **-1** °C
